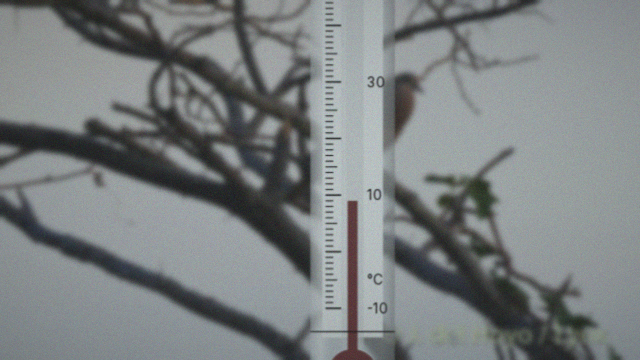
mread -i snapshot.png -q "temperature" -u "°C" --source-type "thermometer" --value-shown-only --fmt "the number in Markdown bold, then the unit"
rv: **9** °C
